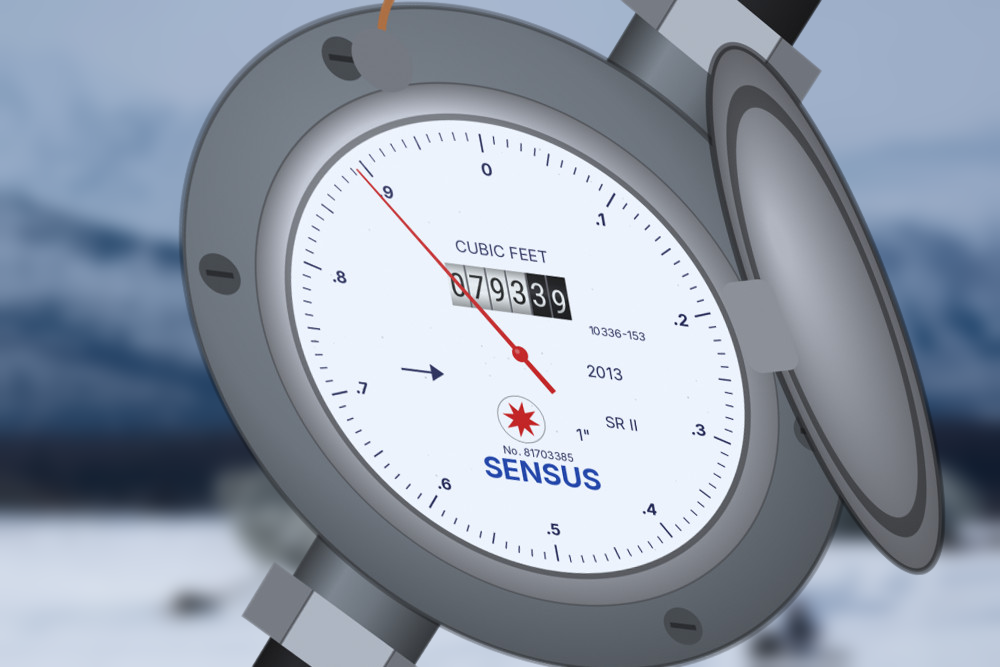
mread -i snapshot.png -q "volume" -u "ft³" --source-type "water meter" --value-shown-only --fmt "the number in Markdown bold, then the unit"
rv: **79338.89** ft³
